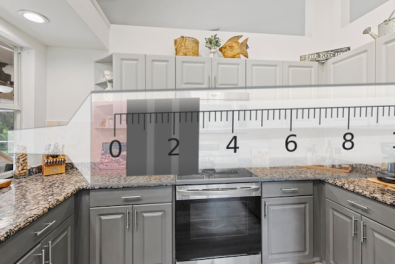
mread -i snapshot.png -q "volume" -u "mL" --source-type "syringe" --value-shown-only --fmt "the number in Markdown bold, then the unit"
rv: **0.4** mL
